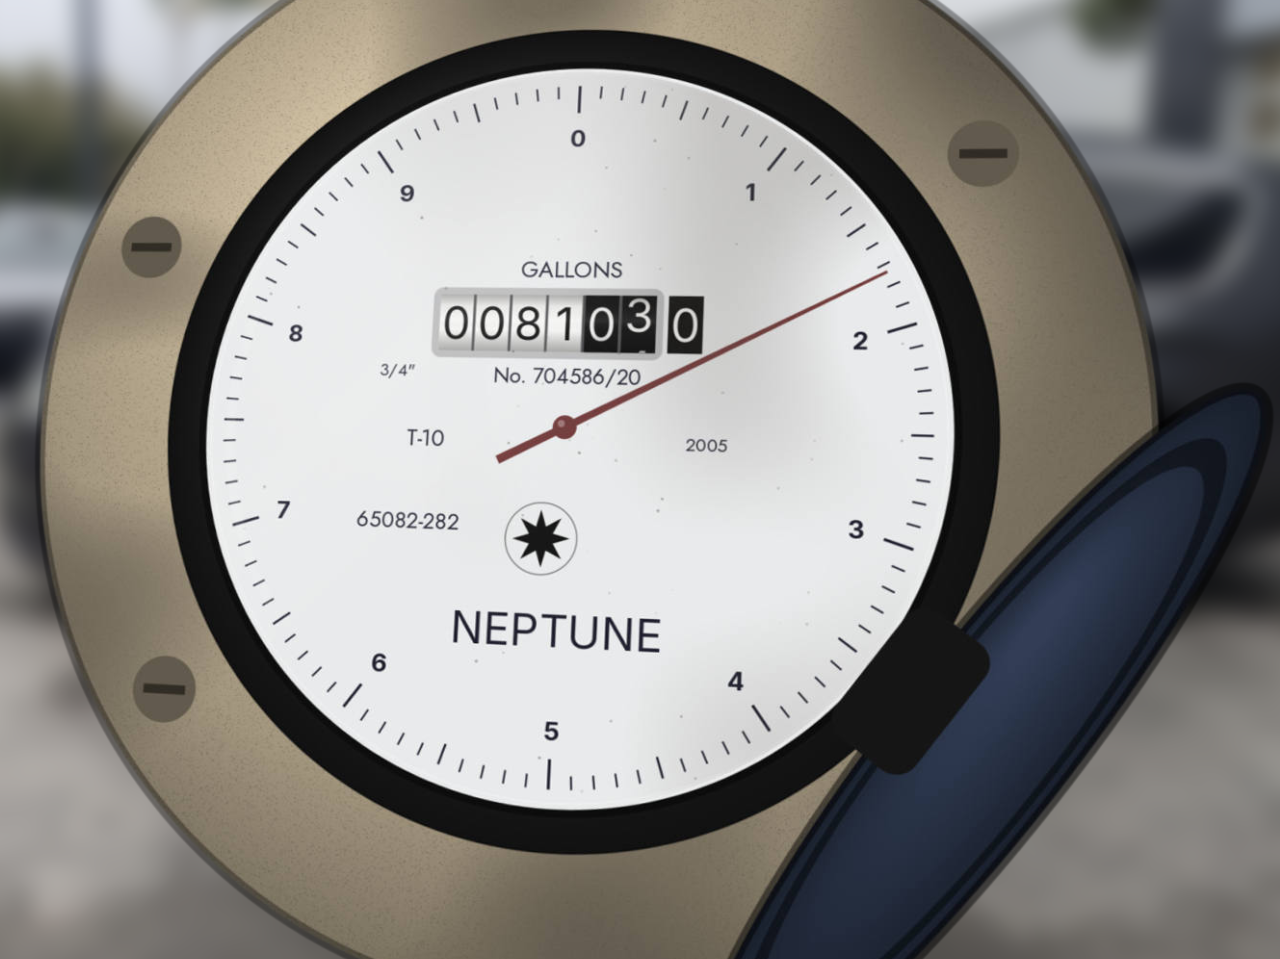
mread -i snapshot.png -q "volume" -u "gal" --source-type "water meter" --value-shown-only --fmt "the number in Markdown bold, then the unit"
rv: **81031.7** gal
